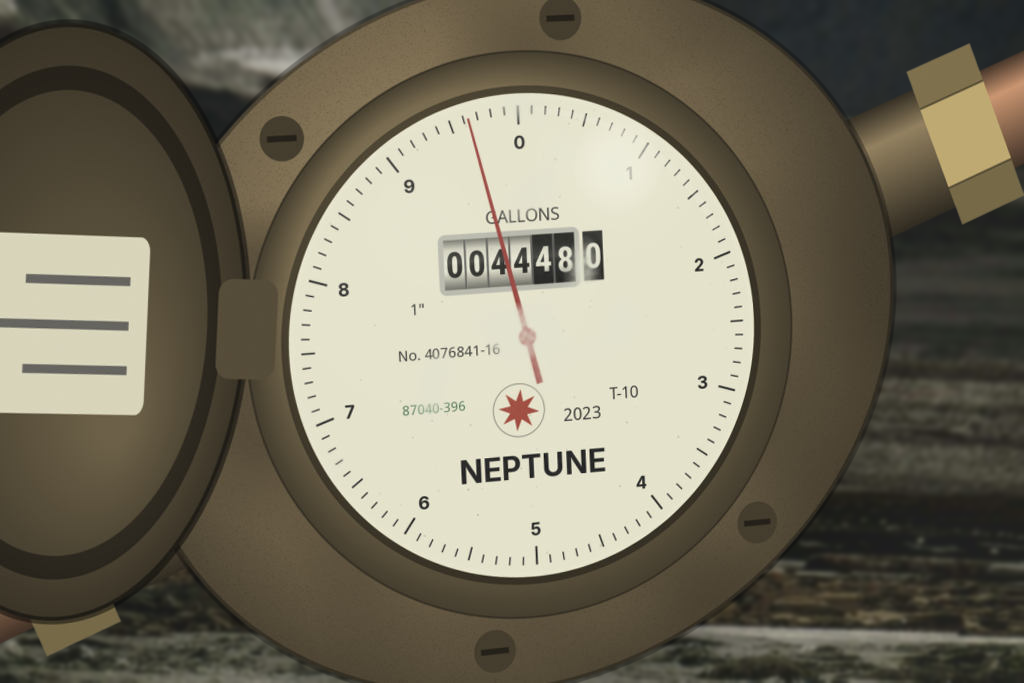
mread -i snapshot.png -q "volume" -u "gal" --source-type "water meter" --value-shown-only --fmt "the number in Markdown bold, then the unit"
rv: **44479.6** gal
